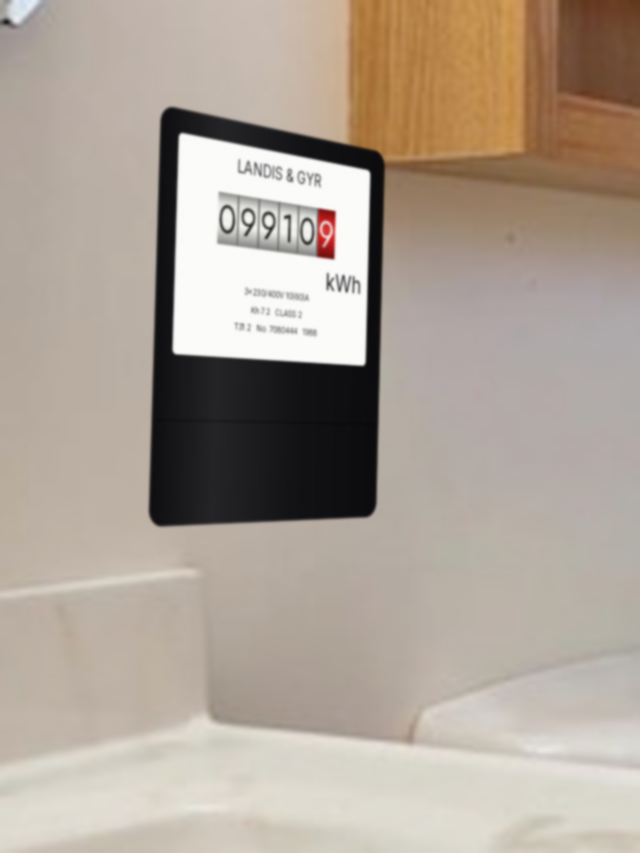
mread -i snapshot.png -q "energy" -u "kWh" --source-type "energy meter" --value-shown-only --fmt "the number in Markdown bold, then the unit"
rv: **9910.9** kWh
